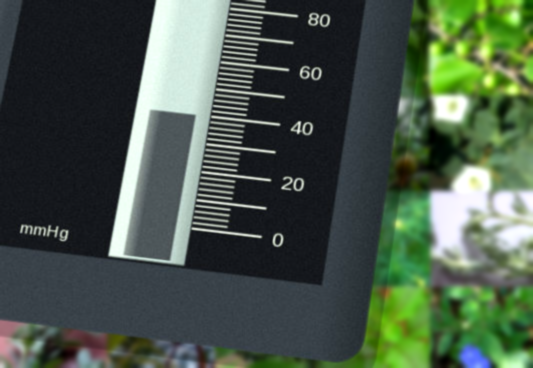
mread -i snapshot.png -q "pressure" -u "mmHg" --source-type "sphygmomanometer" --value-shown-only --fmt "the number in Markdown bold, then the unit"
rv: **40** mmHg
